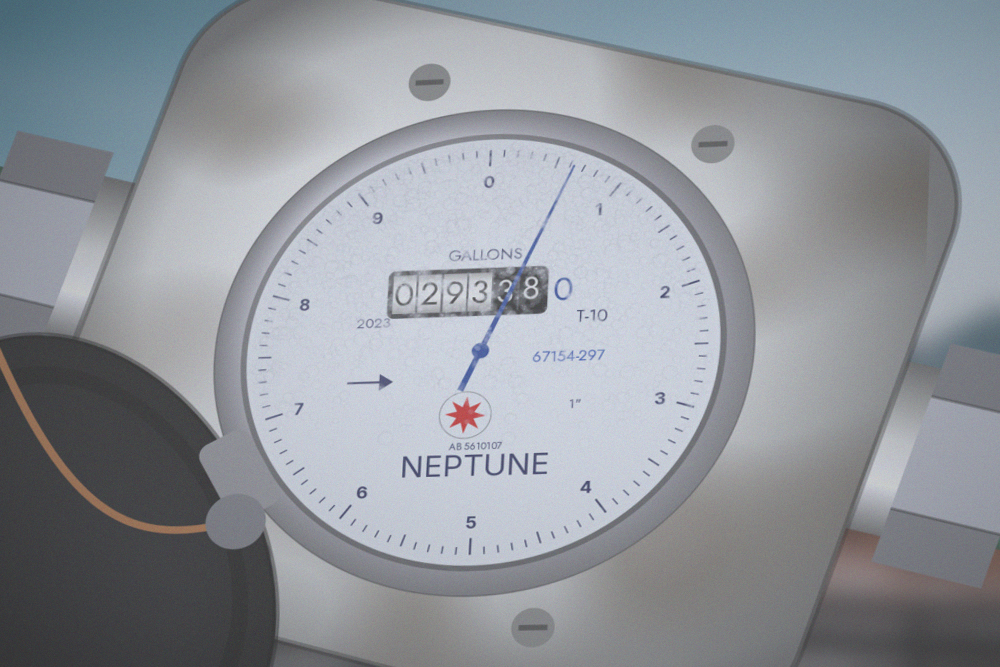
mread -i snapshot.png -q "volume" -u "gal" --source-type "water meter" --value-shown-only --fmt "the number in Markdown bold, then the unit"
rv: **293380.6** gal
